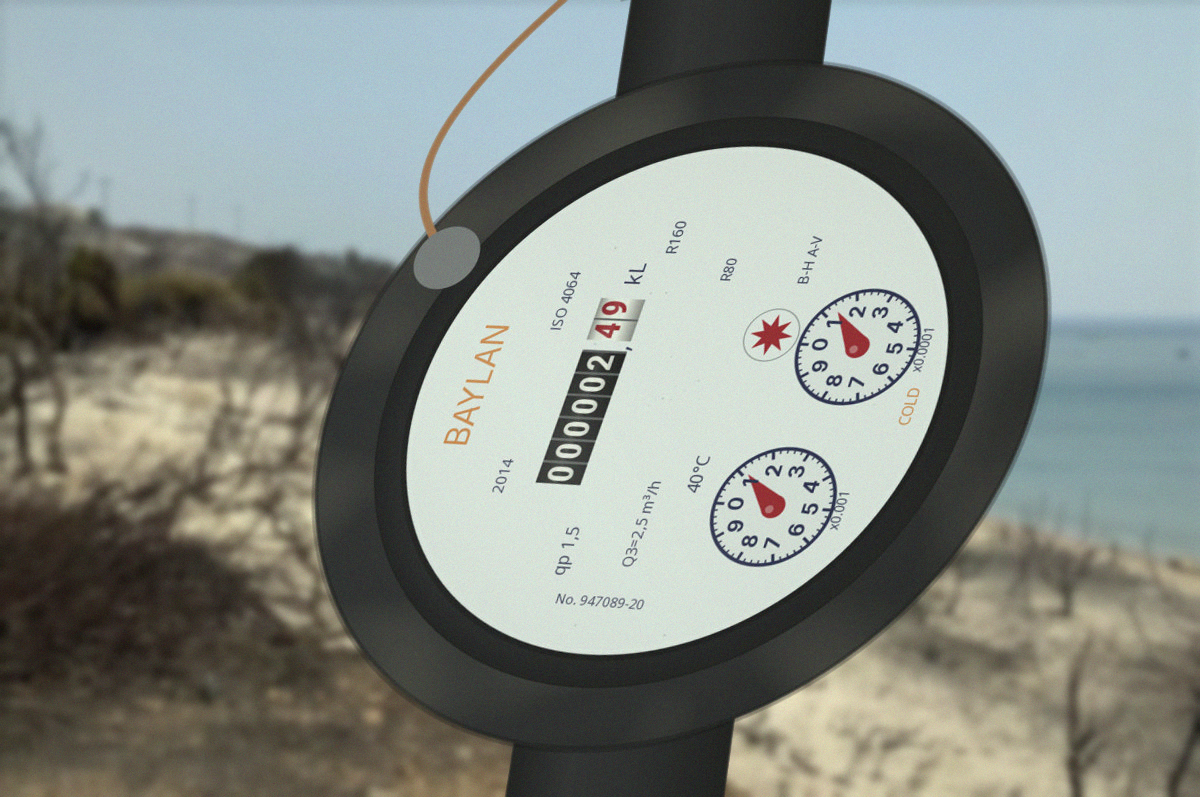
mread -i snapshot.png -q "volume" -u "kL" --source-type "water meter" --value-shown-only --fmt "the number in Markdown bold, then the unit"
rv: **2.4911** kL
